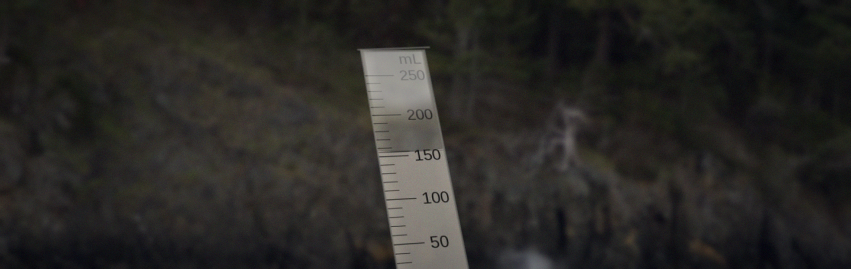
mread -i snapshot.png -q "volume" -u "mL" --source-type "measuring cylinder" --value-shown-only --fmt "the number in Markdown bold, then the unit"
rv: **155** mL
